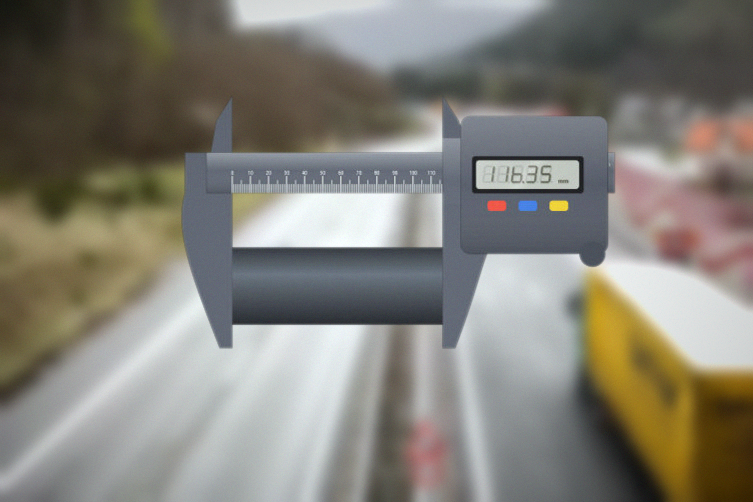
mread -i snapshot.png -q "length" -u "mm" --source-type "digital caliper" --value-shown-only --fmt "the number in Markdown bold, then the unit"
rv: **116.35** mm
